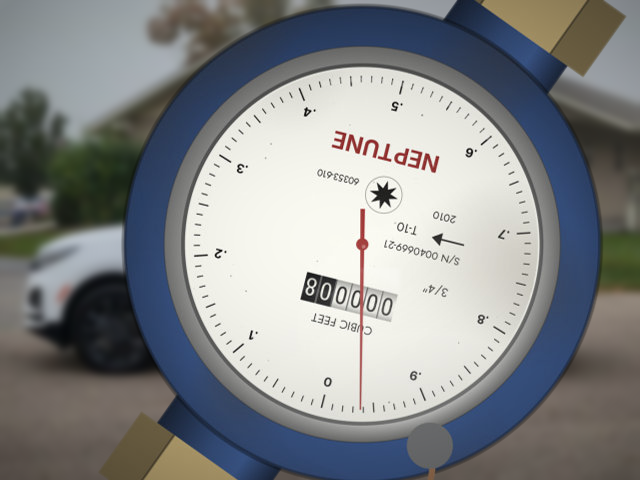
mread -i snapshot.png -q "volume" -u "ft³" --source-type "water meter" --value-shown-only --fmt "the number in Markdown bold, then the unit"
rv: **7.96** ft³
